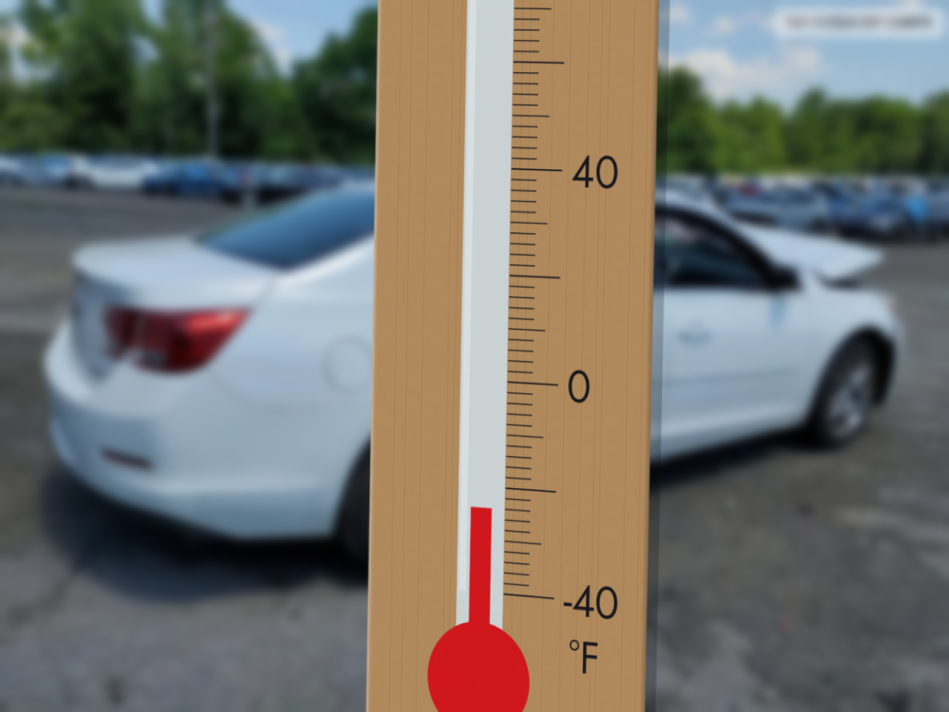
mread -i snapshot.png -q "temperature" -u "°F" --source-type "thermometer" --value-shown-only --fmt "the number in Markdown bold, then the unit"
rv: **-24** °F
